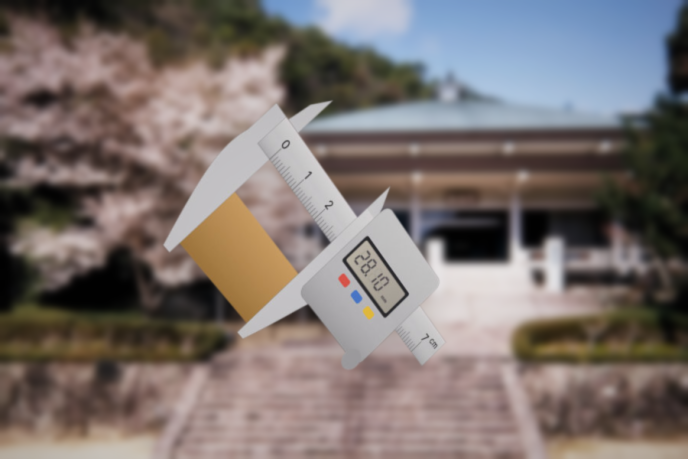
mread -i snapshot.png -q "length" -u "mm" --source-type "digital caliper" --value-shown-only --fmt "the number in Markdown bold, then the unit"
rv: **28.10** mm
